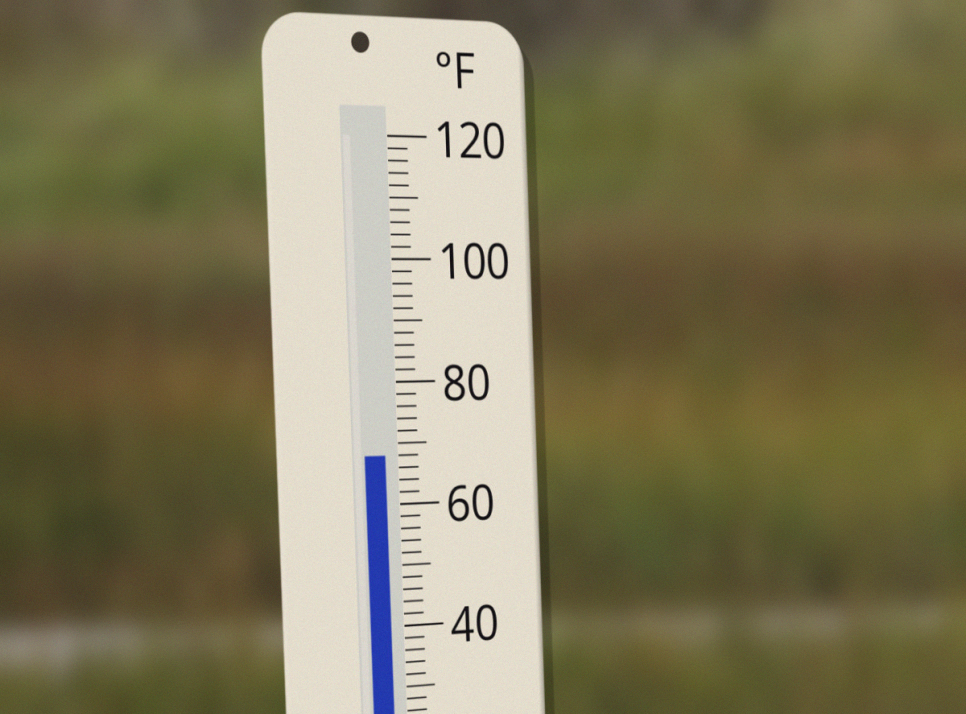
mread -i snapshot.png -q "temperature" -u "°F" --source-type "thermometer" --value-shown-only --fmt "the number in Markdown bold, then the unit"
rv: **68** °F
